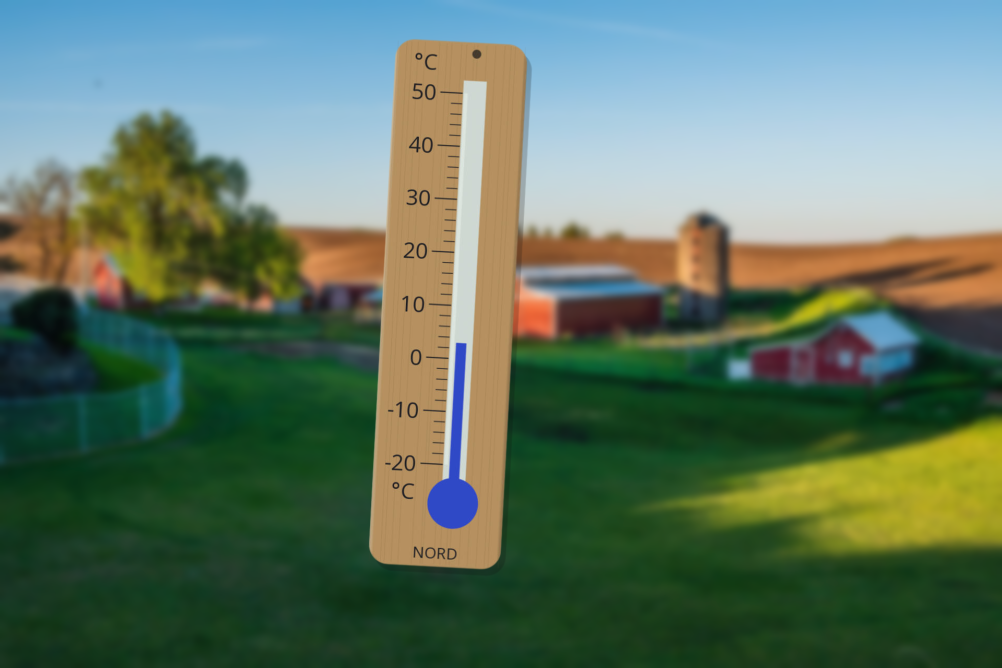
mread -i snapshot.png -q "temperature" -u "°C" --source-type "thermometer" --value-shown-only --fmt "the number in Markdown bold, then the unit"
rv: **3** °C
